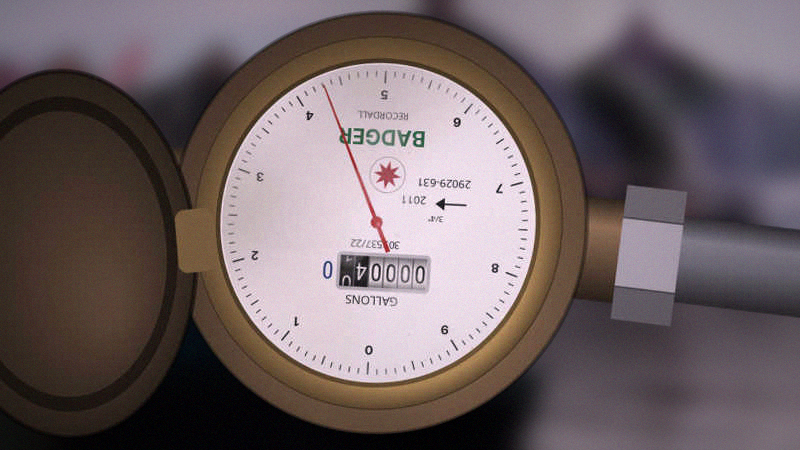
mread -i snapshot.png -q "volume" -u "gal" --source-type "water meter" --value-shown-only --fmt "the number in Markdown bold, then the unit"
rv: **404.3** gal
